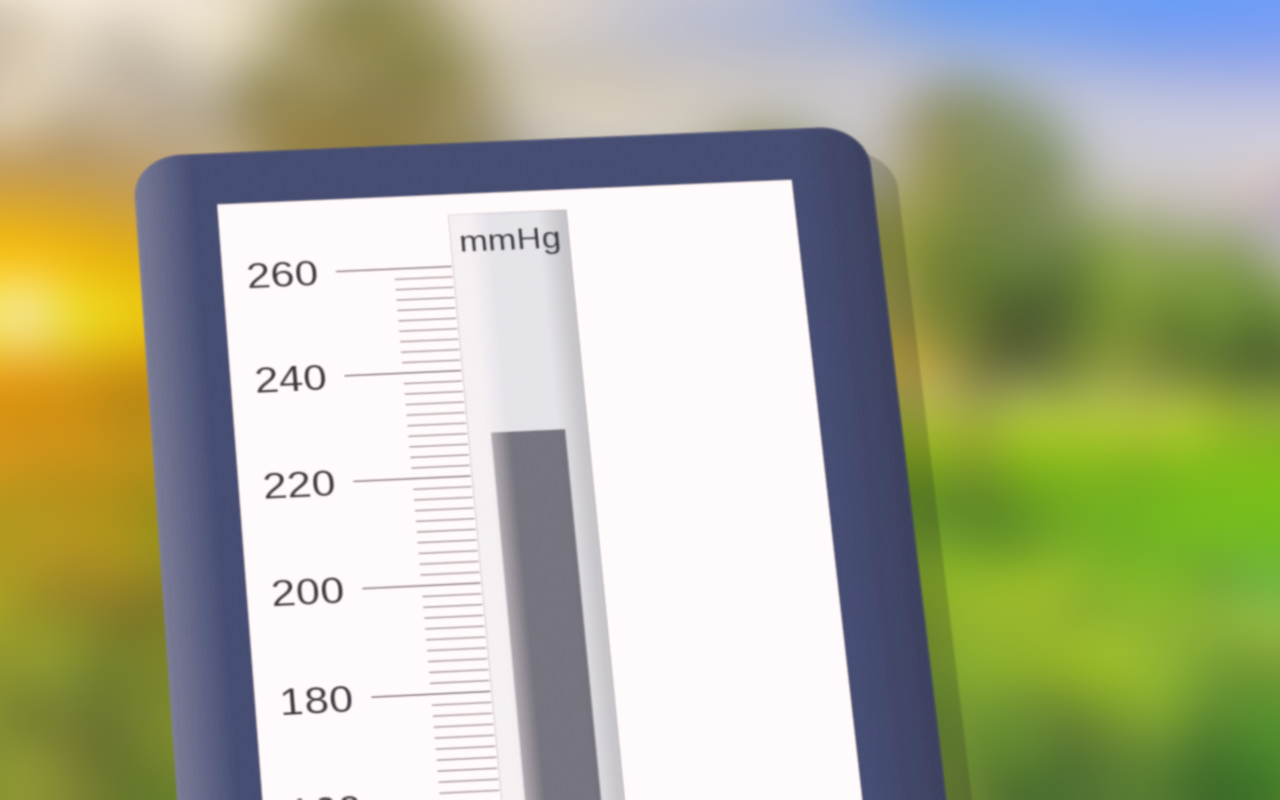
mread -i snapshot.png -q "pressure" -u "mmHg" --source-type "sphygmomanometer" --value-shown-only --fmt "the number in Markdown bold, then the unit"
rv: **228** mmHg
